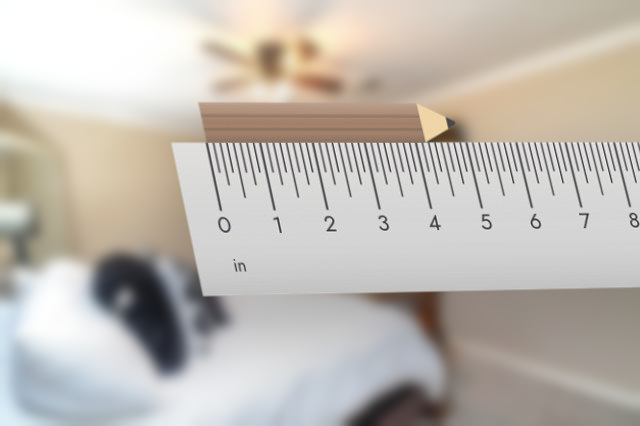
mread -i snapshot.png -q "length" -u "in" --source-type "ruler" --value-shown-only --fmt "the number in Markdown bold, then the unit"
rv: **4.875** in
